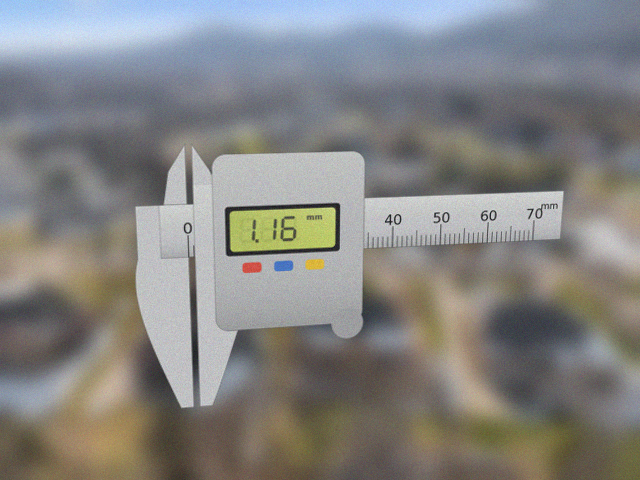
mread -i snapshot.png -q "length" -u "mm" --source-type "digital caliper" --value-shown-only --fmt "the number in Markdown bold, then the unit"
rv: **1.16** mm
